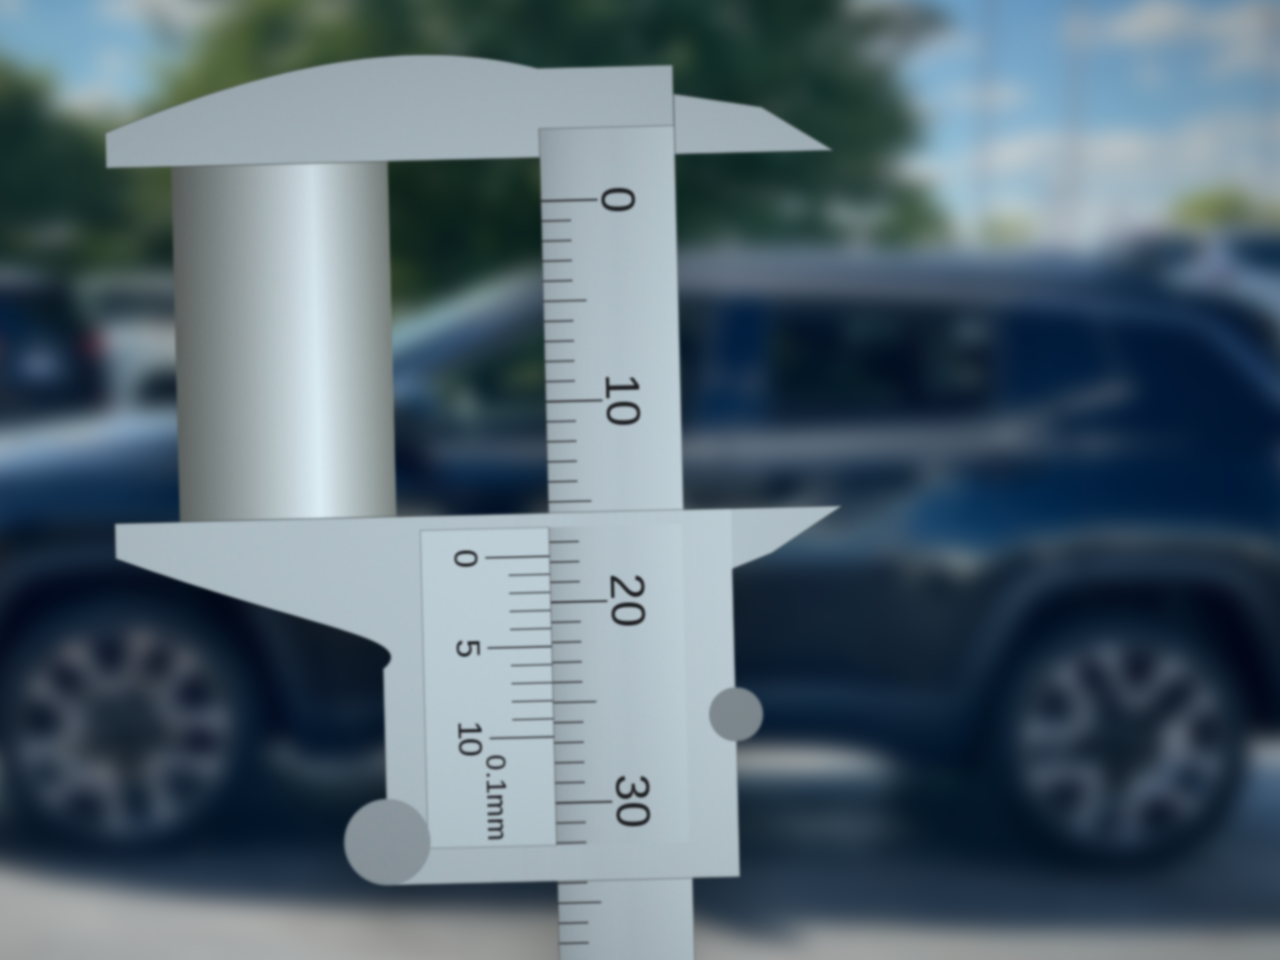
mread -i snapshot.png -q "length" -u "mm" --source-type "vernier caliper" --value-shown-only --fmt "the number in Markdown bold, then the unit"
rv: **17.7** mm
